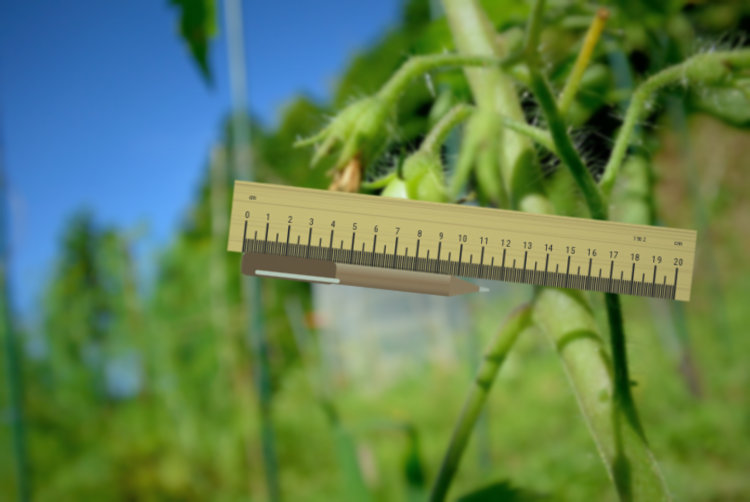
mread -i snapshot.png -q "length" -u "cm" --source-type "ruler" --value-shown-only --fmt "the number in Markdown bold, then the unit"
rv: **11.5** cm
